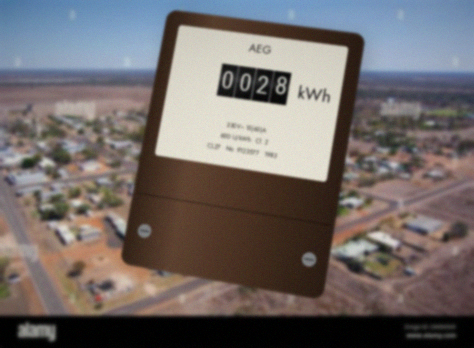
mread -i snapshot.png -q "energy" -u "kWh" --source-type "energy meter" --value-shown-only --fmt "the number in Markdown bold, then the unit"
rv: **28** kWh
